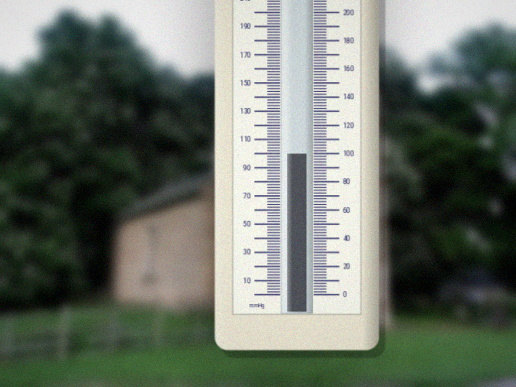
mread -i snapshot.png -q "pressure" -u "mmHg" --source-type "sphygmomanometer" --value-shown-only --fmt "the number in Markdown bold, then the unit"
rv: **100** mmHg
